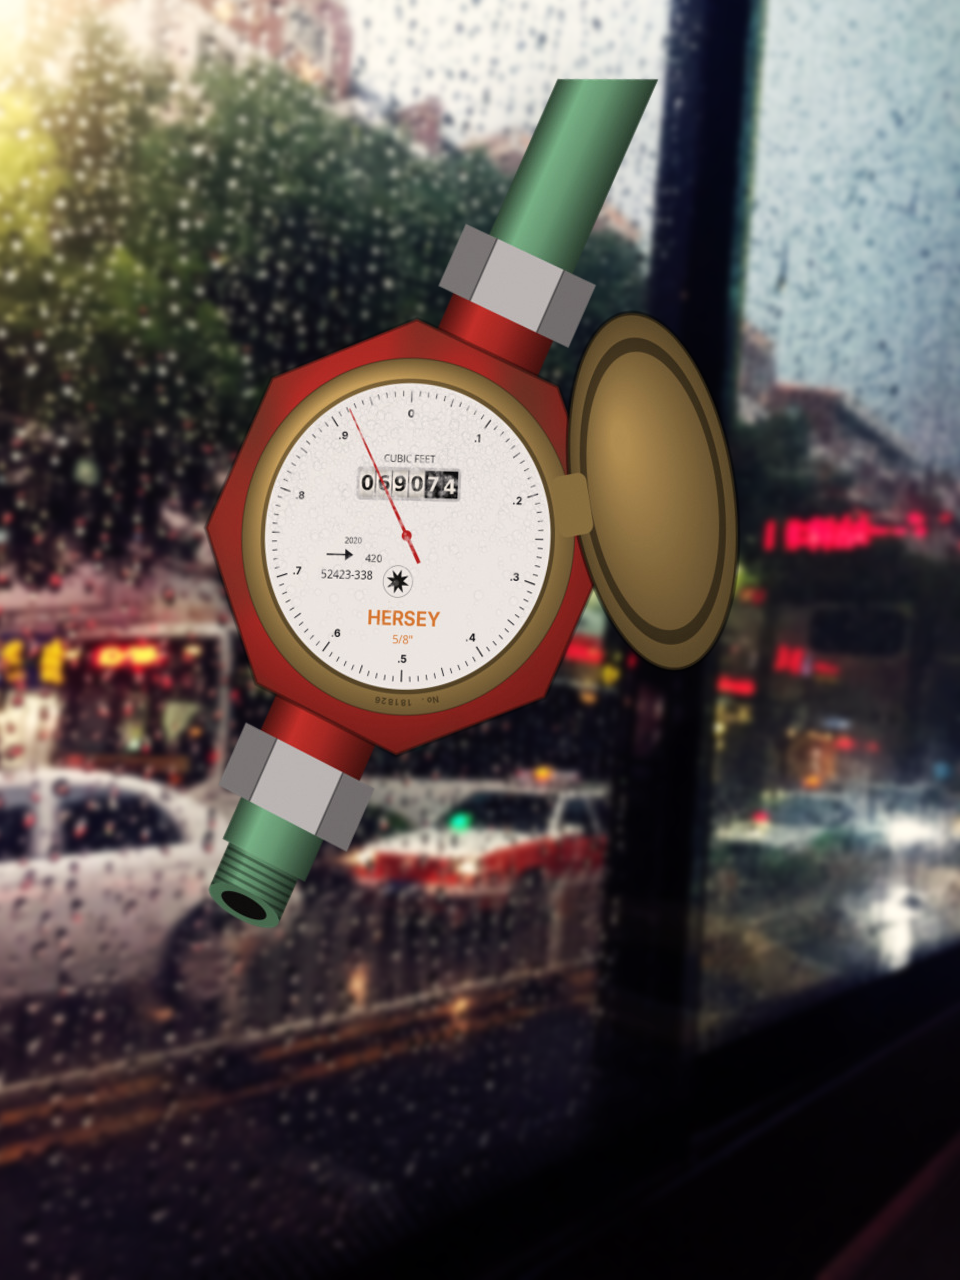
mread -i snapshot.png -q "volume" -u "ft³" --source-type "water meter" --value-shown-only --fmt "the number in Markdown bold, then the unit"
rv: **69073.92** ft³
